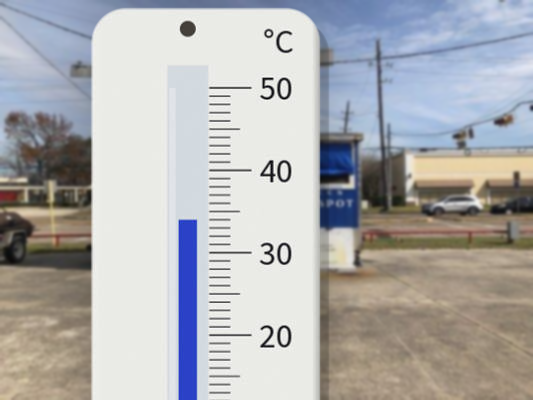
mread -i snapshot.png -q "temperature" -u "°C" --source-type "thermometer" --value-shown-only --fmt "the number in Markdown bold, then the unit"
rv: **34** °C
